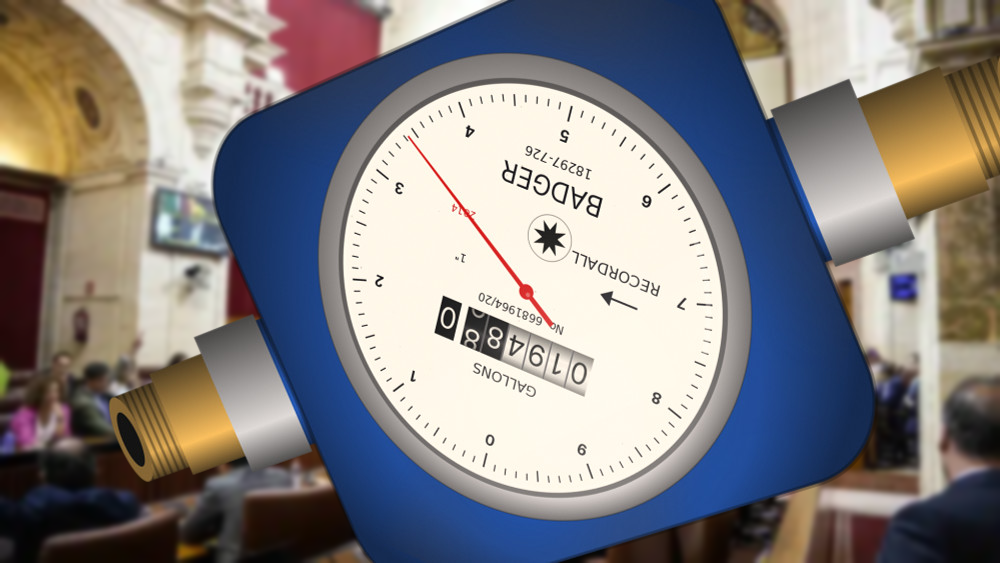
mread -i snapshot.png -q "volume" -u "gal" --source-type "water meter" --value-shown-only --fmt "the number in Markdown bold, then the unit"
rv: **194883.4** gal
